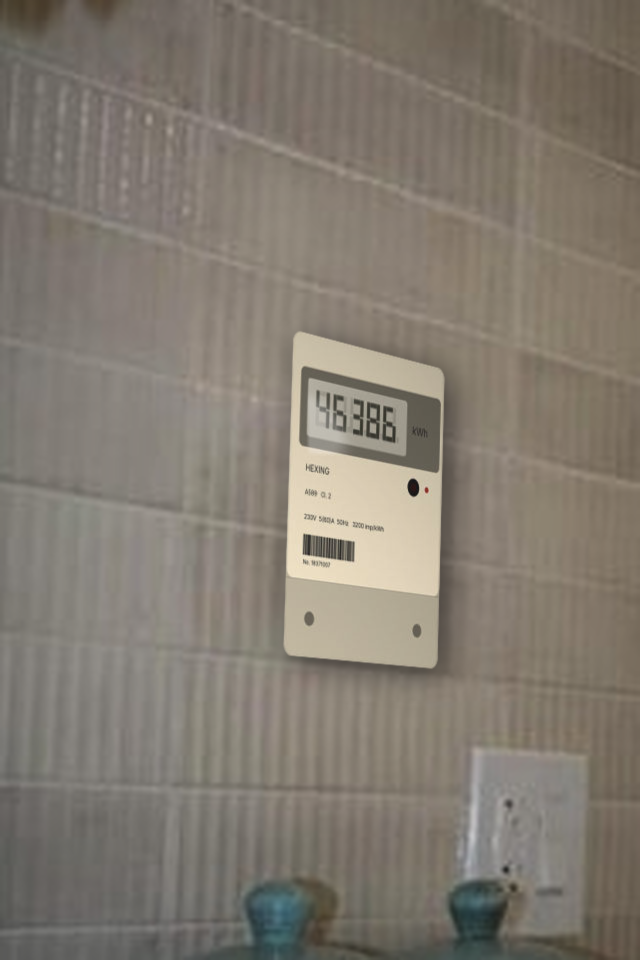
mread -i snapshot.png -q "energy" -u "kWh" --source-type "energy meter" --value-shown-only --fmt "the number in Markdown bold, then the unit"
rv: **46386** kWh
